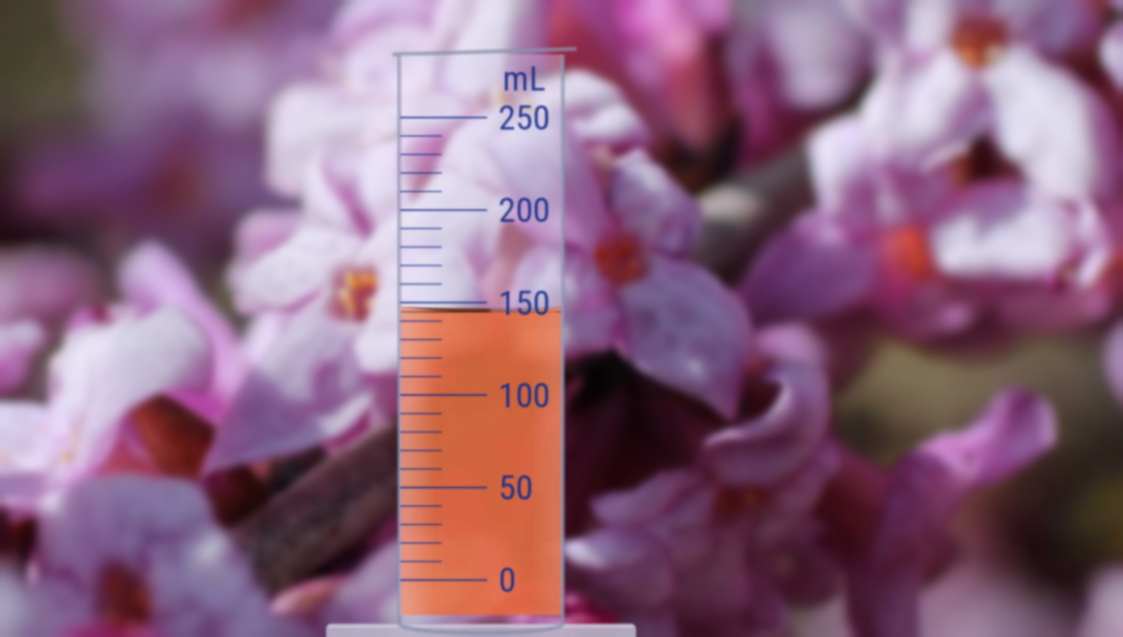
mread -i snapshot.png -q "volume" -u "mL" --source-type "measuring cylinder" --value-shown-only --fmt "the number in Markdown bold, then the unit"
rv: **145** mL
